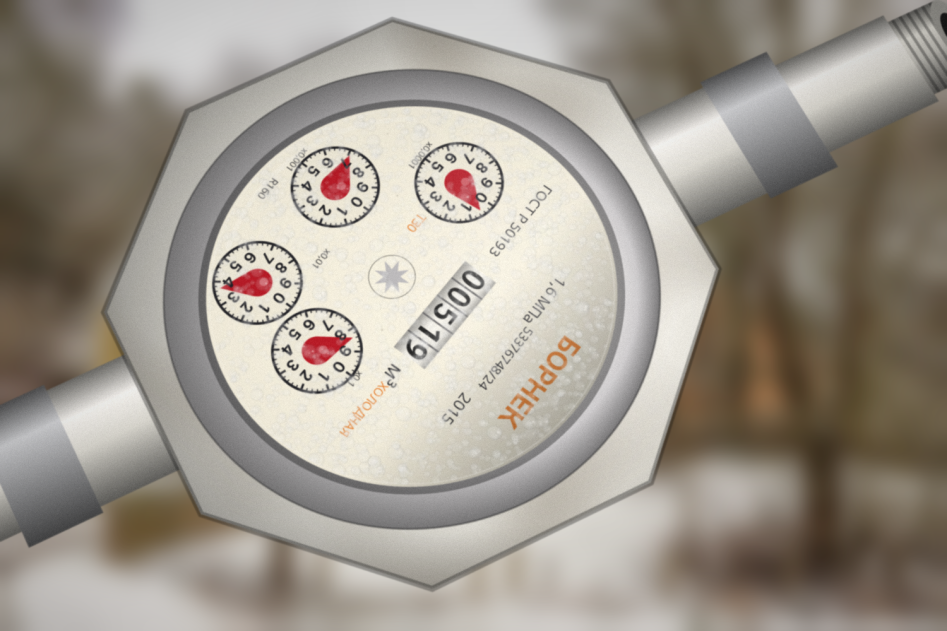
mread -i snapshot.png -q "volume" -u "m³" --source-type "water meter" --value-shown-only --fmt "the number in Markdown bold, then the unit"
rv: **519.8370** m³
